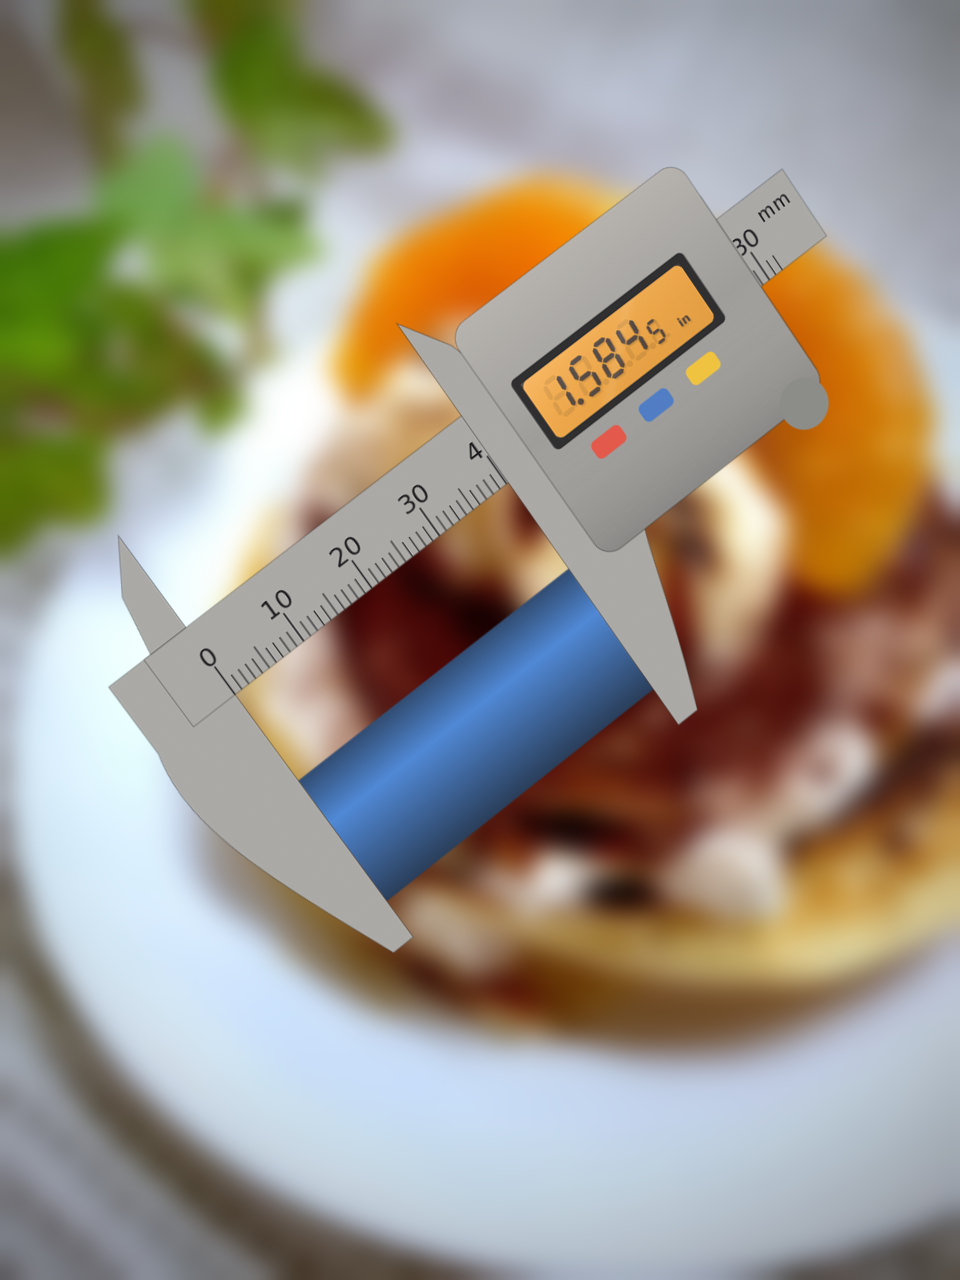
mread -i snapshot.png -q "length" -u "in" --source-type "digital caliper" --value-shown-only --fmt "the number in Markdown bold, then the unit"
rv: **1.5845** in
